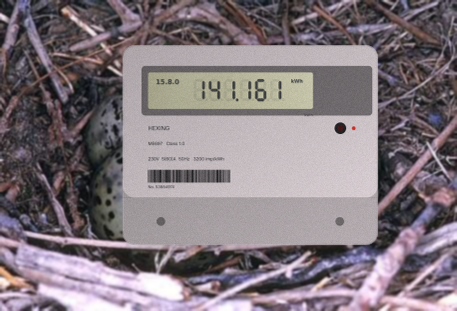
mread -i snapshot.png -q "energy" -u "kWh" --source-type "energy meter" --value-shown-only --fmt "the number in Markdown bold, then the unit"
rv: **141.161** kWh
